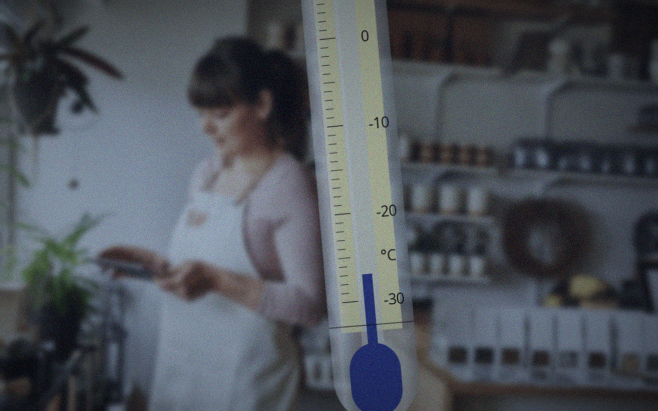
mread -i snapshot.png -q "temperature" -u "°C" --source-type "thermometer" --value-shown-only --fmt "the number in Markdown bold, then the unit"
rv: **-27** °C
